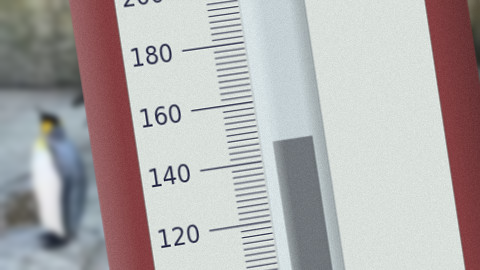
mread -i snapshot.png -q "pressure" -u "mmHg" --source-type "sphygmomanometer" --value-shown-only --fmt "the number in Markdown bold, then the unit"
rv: **146** mmHg
